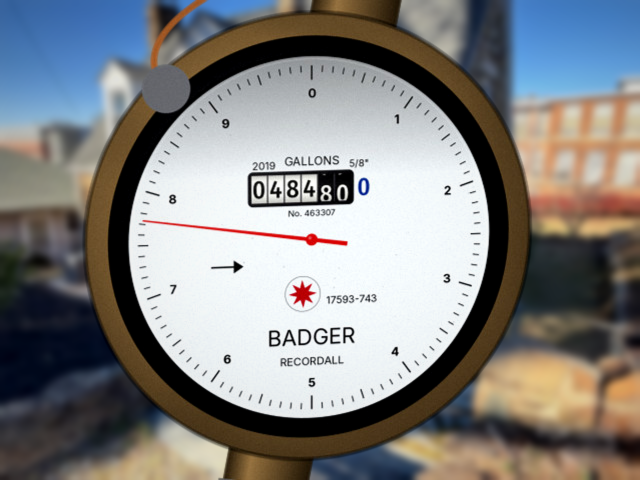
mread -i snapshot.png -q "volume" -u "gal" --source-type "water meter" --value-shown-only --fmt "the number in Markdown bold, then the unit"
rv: **484797.7** gal
